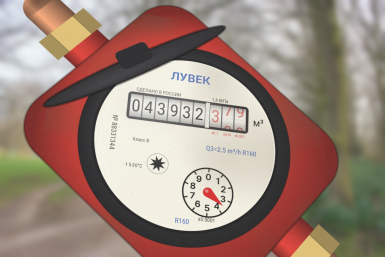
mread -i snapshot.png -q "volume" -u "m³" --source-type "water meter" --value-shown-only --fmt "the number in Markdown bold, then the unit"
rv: **43932.3793** m³
